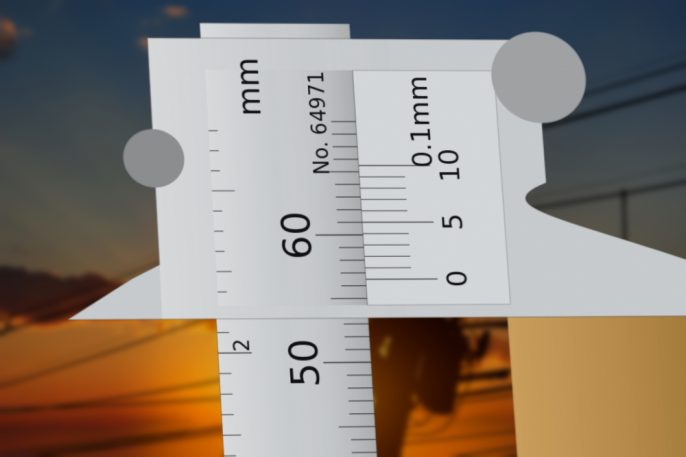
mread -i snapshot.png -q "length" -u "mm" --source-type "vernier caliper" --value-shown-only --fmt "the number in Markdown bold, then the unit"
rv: **56.5** mm
